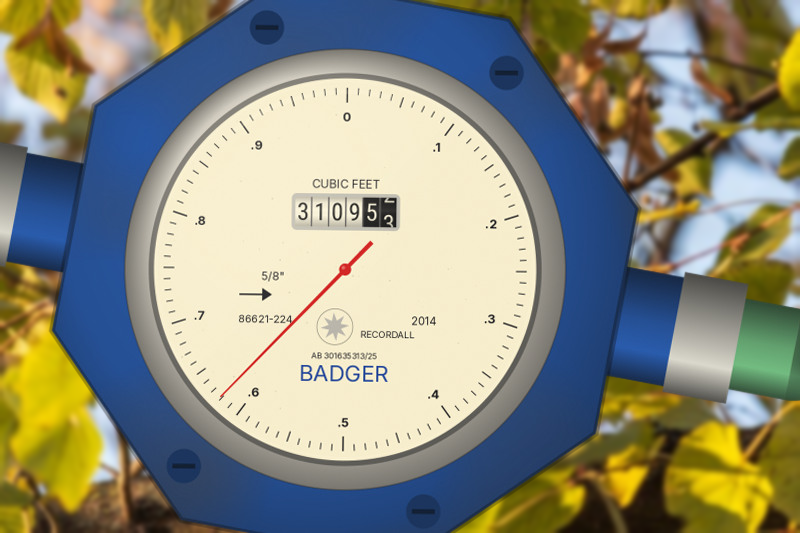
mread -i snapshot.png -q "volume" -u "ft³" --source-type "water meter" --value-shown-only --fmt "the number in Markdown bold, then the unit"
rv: **310952.62** ft³
